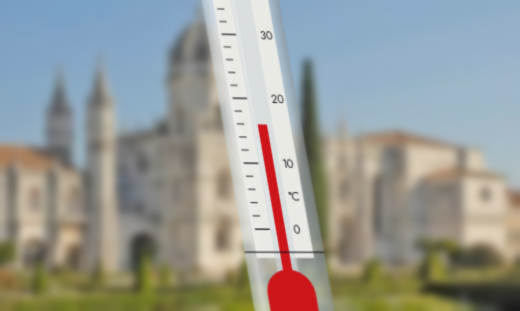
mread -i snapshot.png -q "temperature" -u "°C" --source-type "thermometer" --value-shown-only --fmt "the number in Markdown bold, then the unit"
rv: **16** °C
